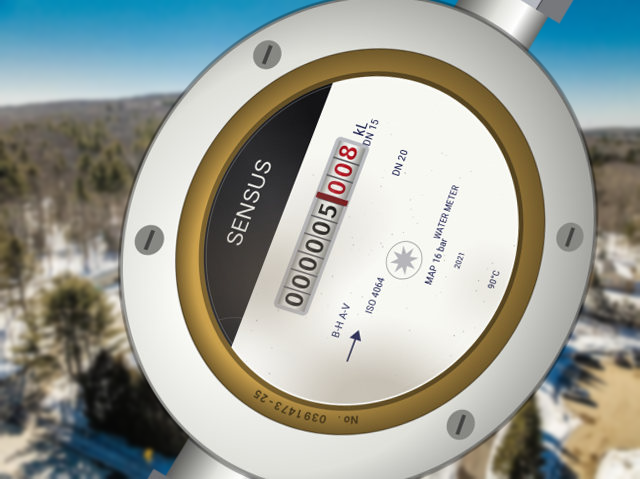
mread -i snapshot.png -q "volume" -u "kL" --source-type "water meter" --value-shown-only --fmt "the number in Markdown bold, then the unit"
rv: **5.008** kL
